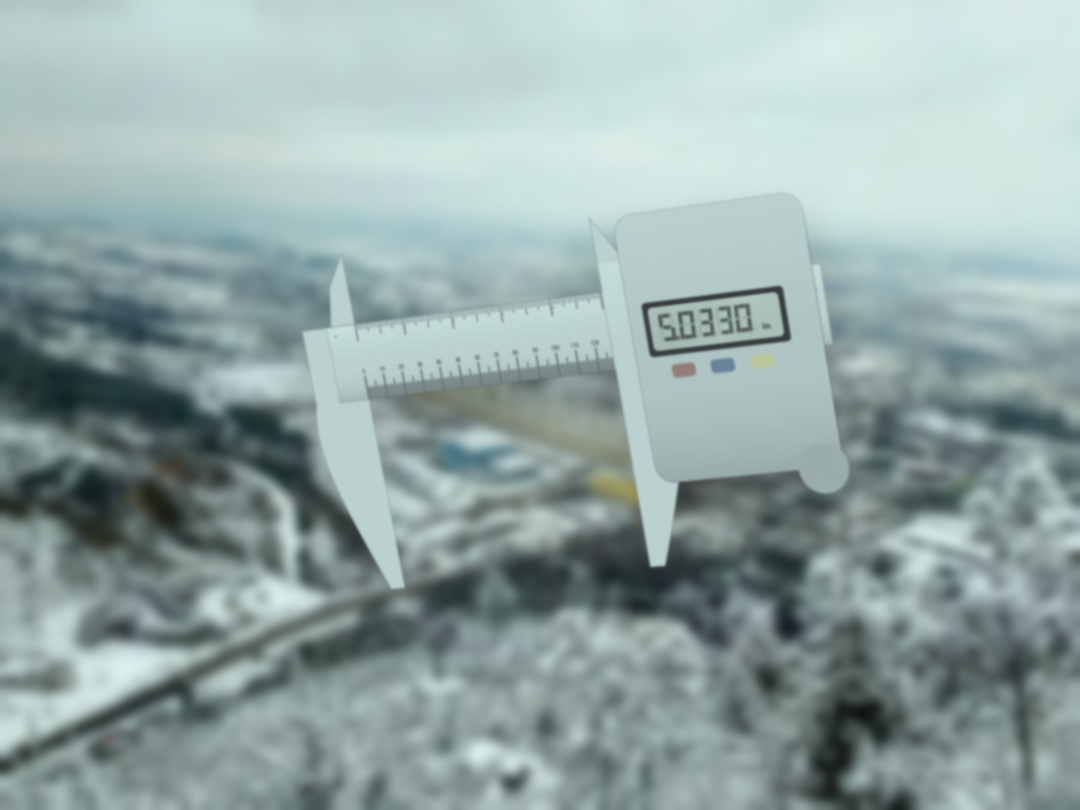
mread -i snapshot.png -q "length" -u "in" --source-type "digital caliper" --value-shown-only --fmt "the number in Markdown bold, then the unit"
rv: **5.0330** in
